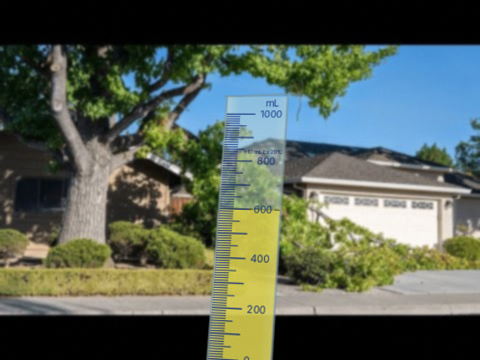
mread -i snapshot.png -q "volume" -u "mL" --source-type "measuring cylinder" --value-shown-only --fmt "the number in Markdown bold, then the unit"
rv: **600** mL
